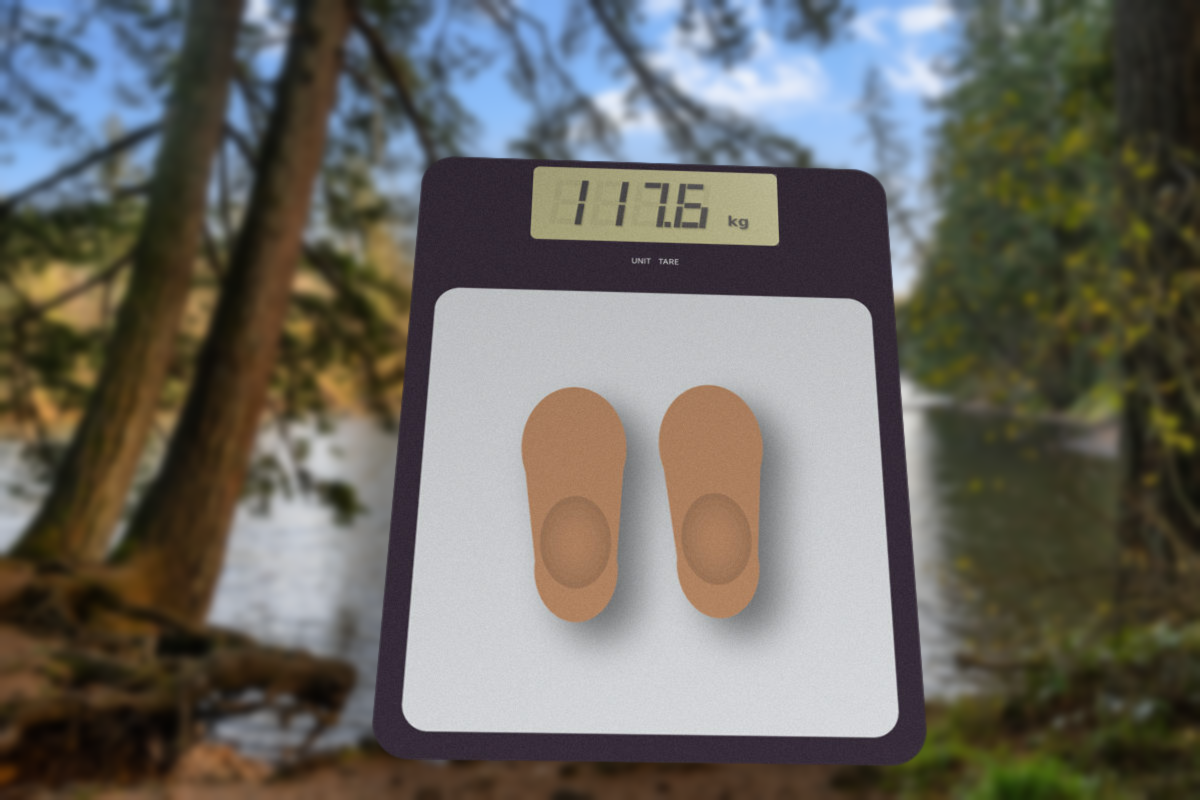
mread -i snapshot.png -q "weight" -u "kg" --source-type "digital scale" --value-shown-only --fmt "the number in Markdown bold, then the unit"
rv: **117.6** kg
